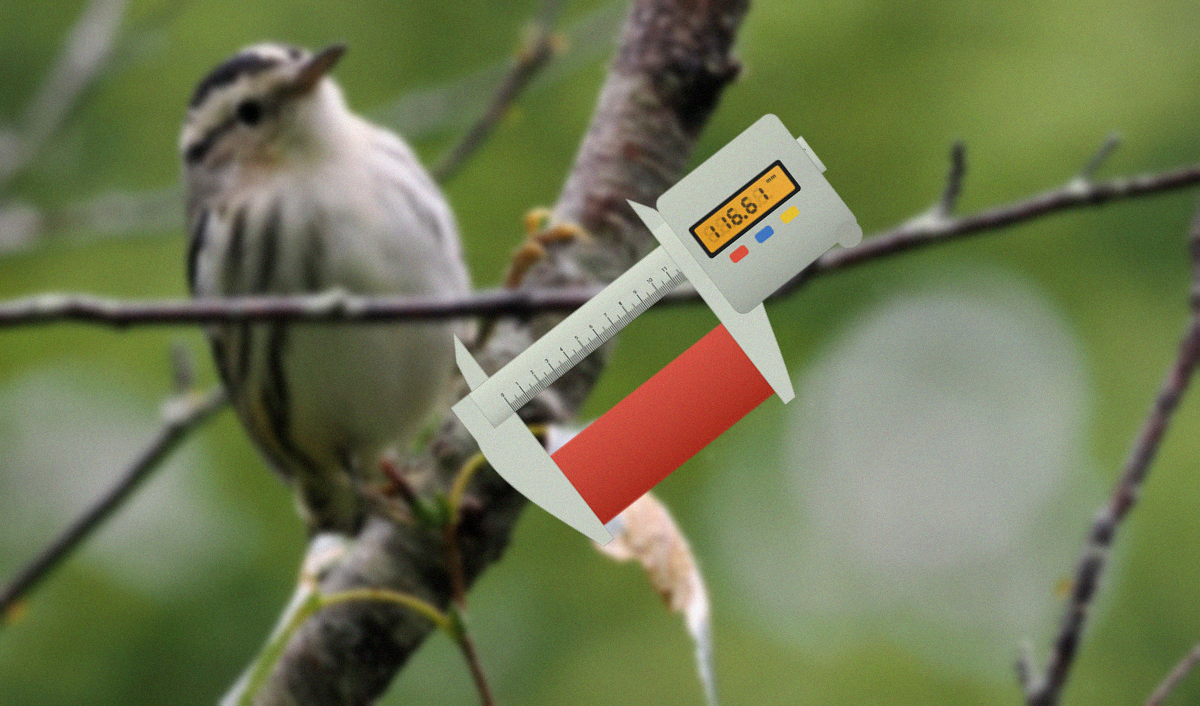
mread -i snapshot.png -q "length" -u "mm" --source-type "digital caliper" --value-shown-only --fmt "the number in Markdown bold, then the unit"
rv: **116.61** mm
